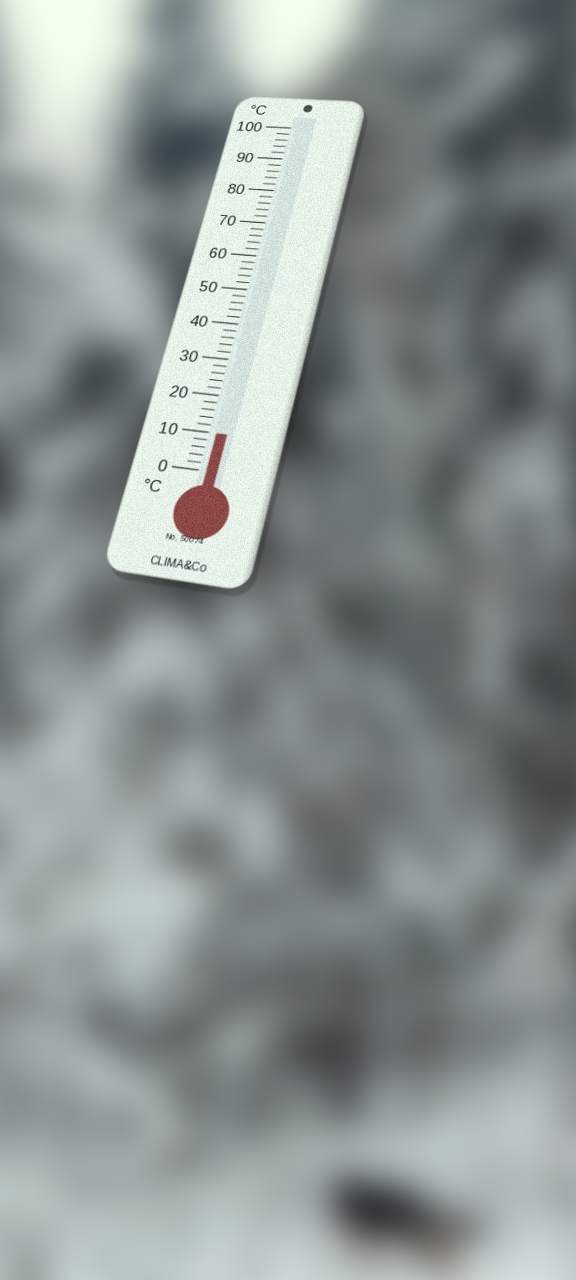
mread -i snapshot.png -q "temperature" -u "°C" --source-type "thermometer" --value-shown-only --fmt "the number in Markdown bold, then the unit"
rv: **10** °C
